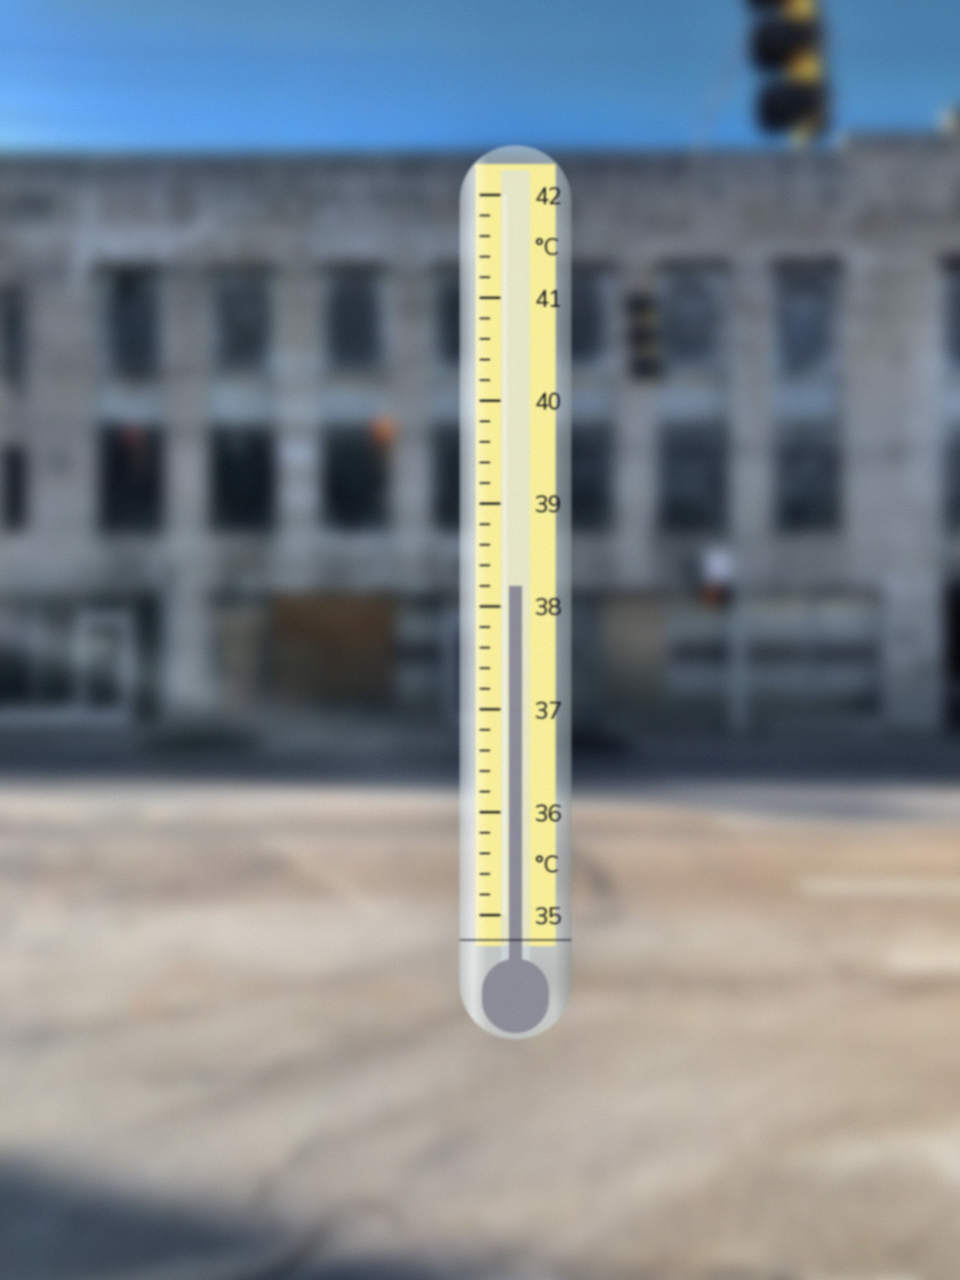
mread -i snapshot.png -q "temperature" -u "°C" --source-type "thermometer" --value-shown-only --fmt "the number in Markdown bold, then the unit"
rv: **38.2** °C
